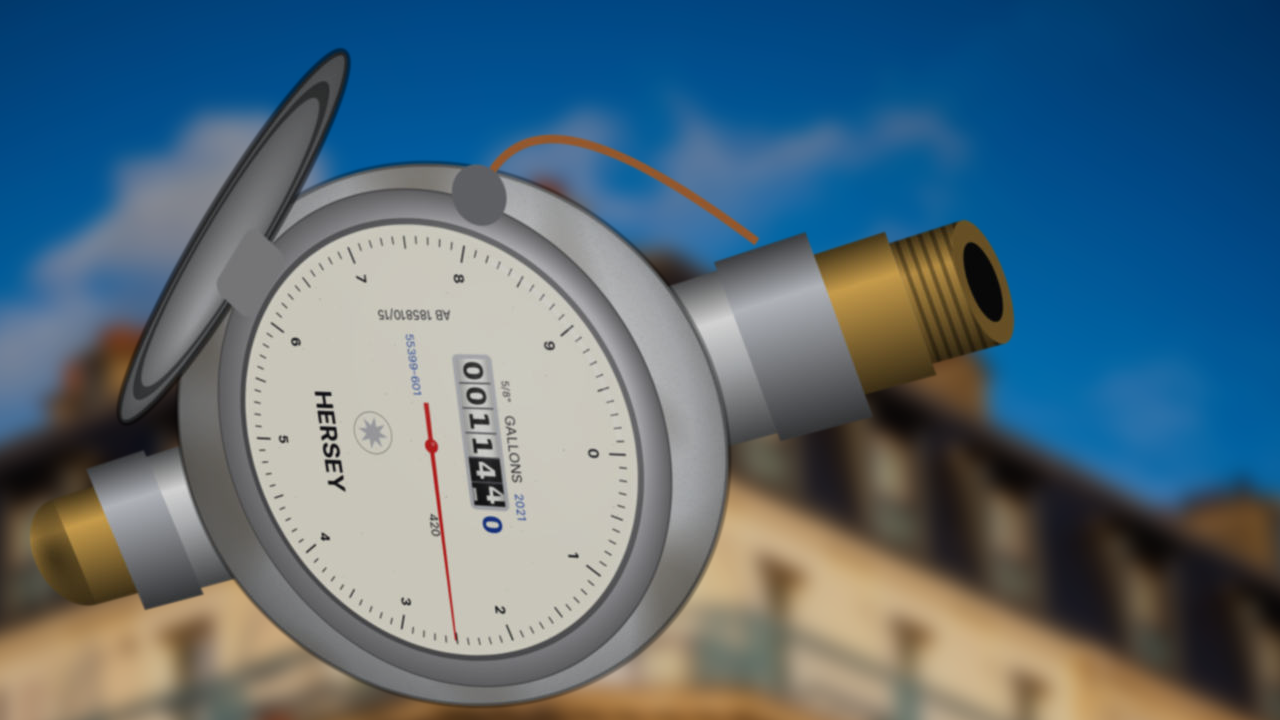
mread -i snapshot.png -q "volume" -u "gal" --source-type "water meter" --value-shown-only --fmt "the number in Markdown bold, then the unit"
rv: **11442.5** gal
